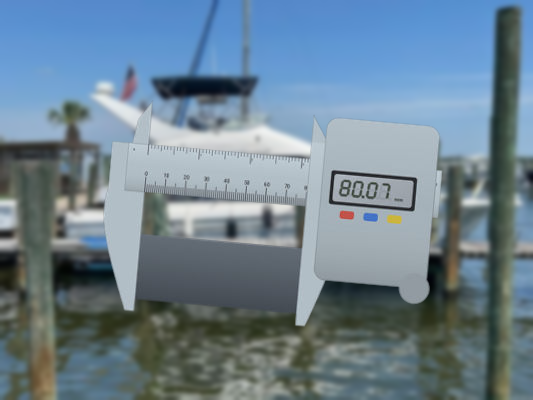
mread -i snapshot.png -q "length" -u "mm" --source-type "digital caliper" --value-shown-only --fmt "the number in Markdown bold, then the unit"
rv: **80.07** mm
